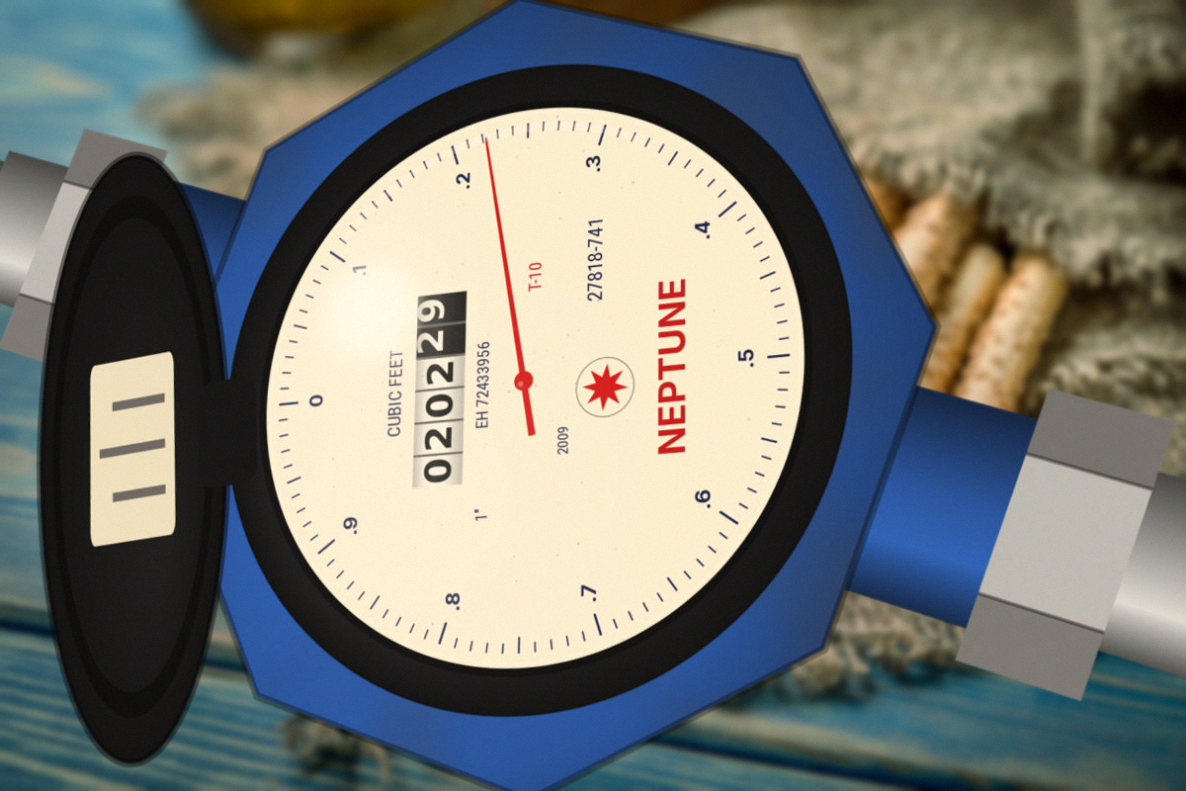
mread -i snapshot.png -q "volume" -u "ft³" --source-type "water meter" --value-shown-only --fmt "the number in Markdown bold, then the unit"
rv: **20229.22** ft³
